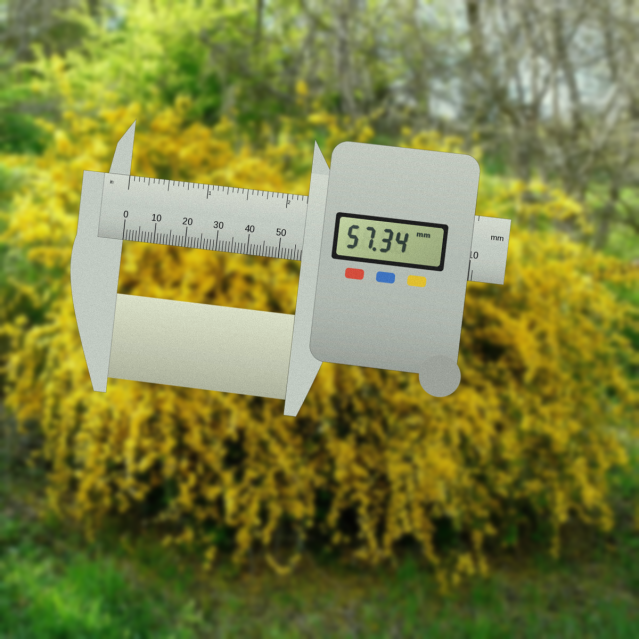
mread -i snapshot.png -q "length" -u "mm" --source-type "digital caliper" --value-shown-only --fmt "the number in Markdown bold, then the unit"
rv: **57.34** mm
